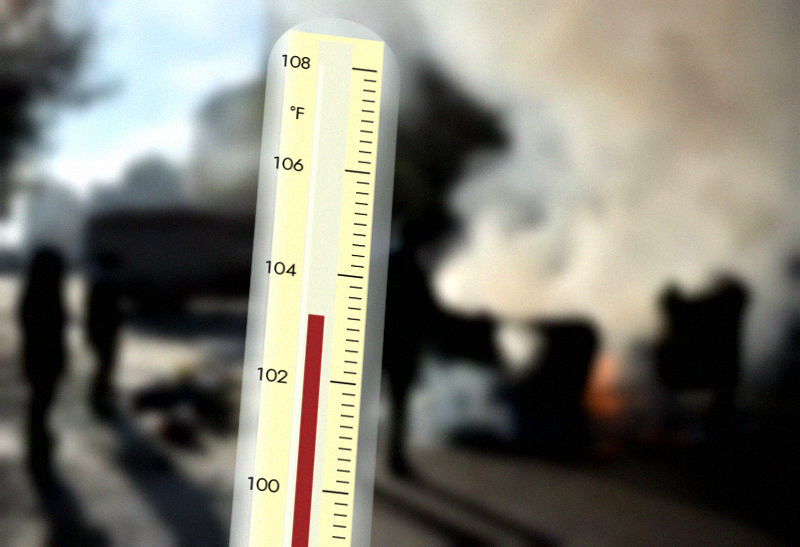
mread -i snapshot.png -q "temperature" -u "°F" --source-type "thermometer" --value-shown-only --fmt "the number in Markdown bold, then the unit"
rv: **103.2** °F
